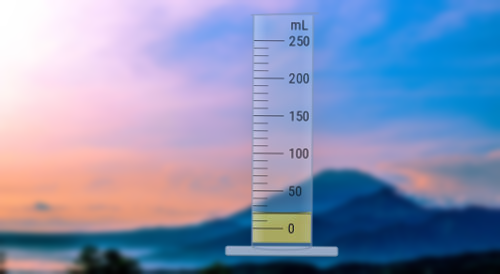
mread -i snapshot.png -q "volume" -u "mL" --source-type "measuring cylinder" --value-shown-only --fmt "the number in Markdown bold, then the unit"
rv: **20** mL
